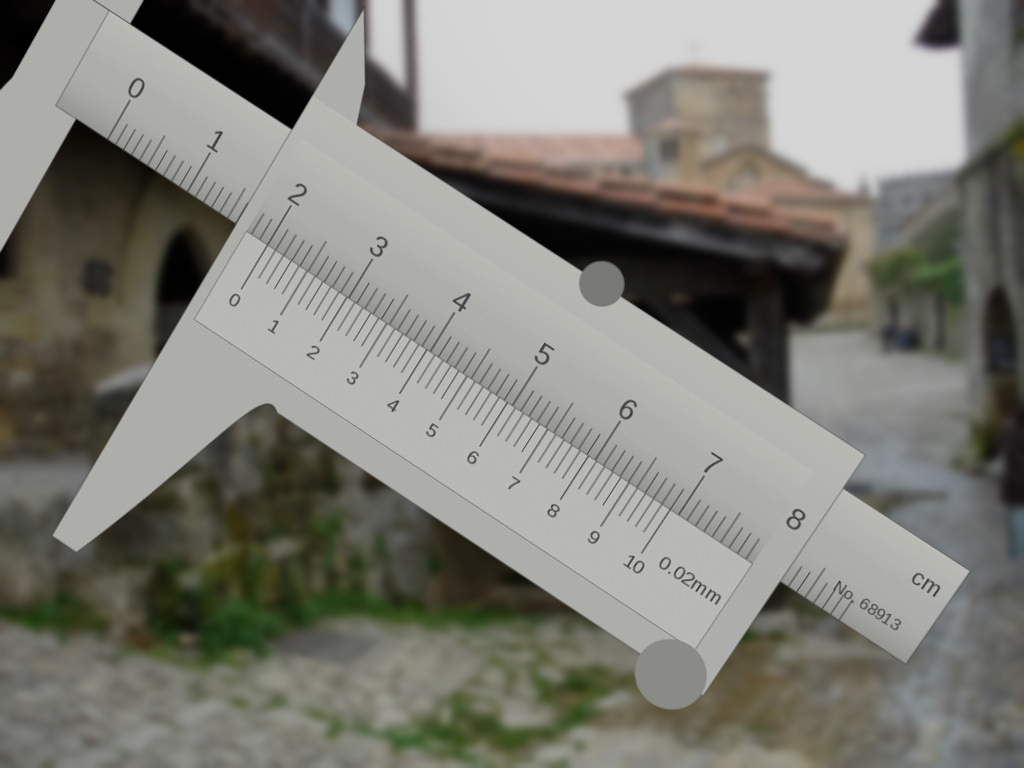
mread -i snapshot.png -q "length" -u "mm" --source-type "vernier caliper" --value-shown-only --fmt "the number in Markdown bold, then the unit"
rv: **20.0** mm
